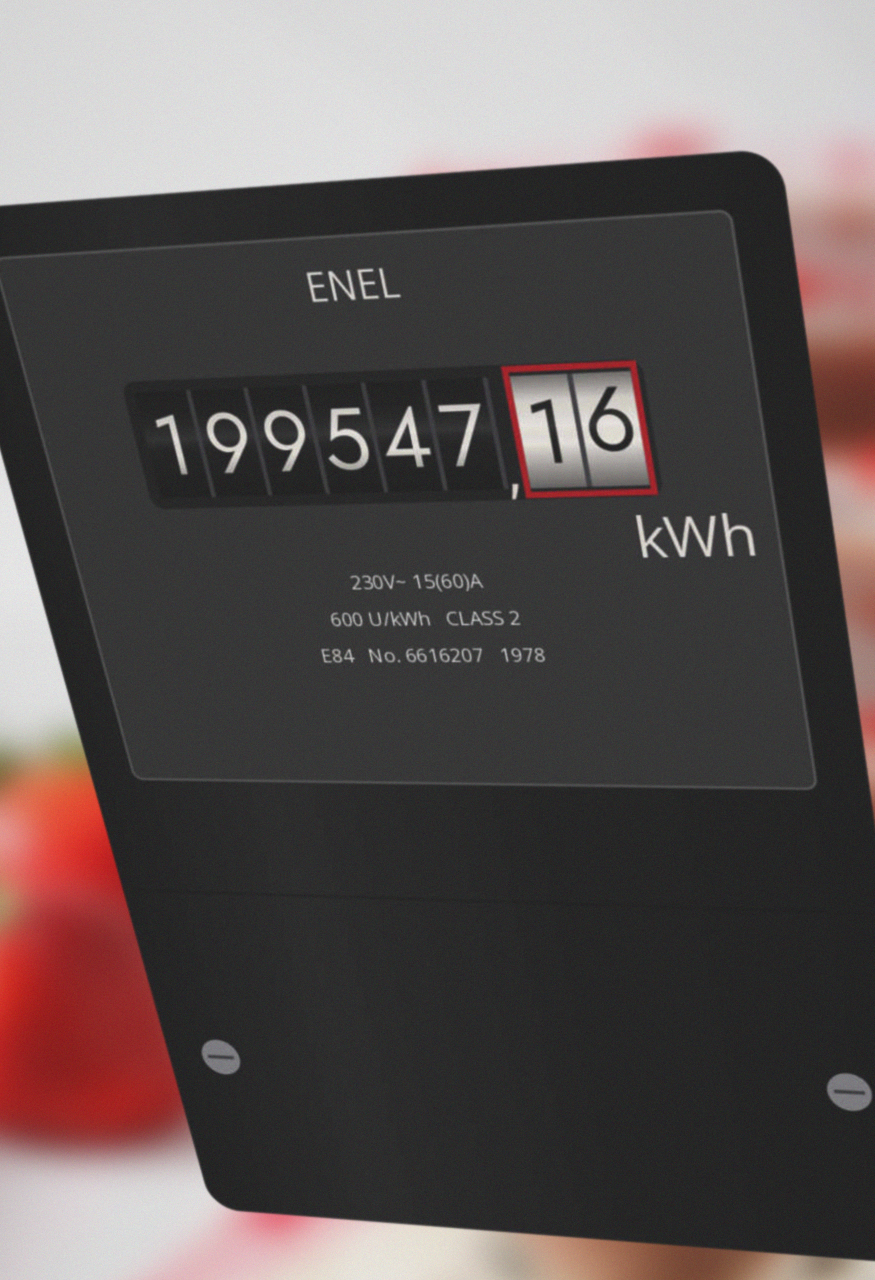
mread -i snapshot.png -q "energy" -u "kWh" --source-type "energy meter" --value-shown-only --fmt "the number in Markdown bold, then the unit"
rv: **199547.16** kWh
